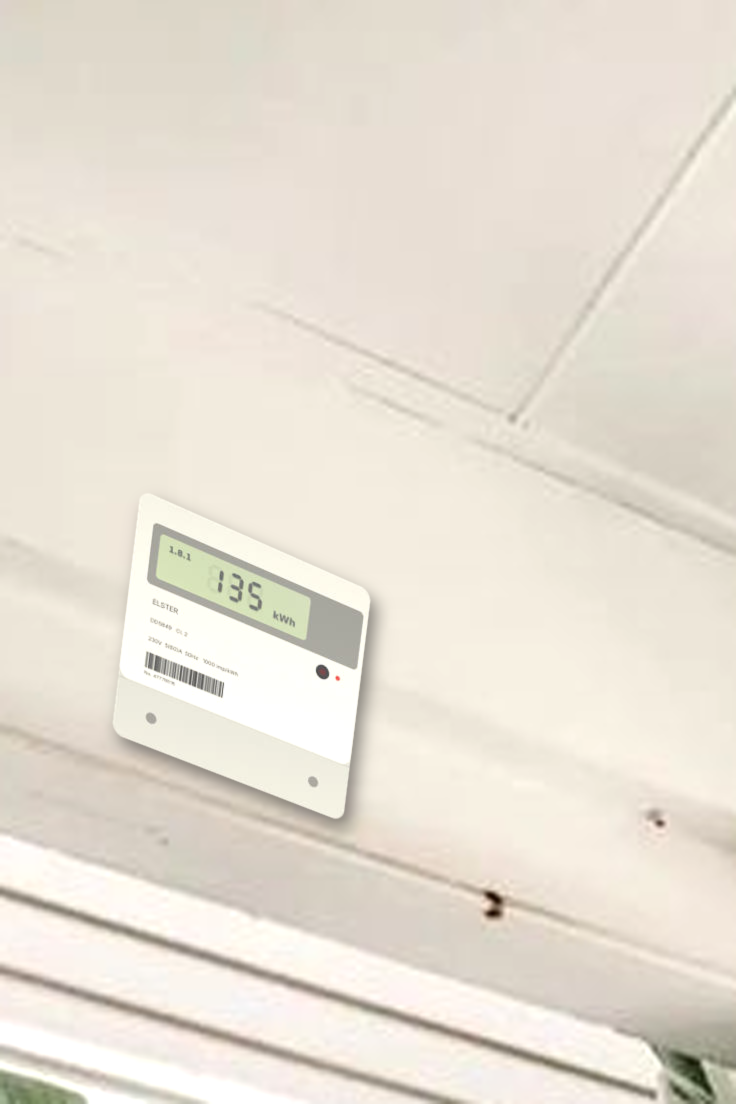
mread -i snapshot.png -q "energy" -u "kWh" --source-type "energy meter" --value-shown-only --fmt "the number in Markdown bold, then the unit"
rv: **135** kWh
